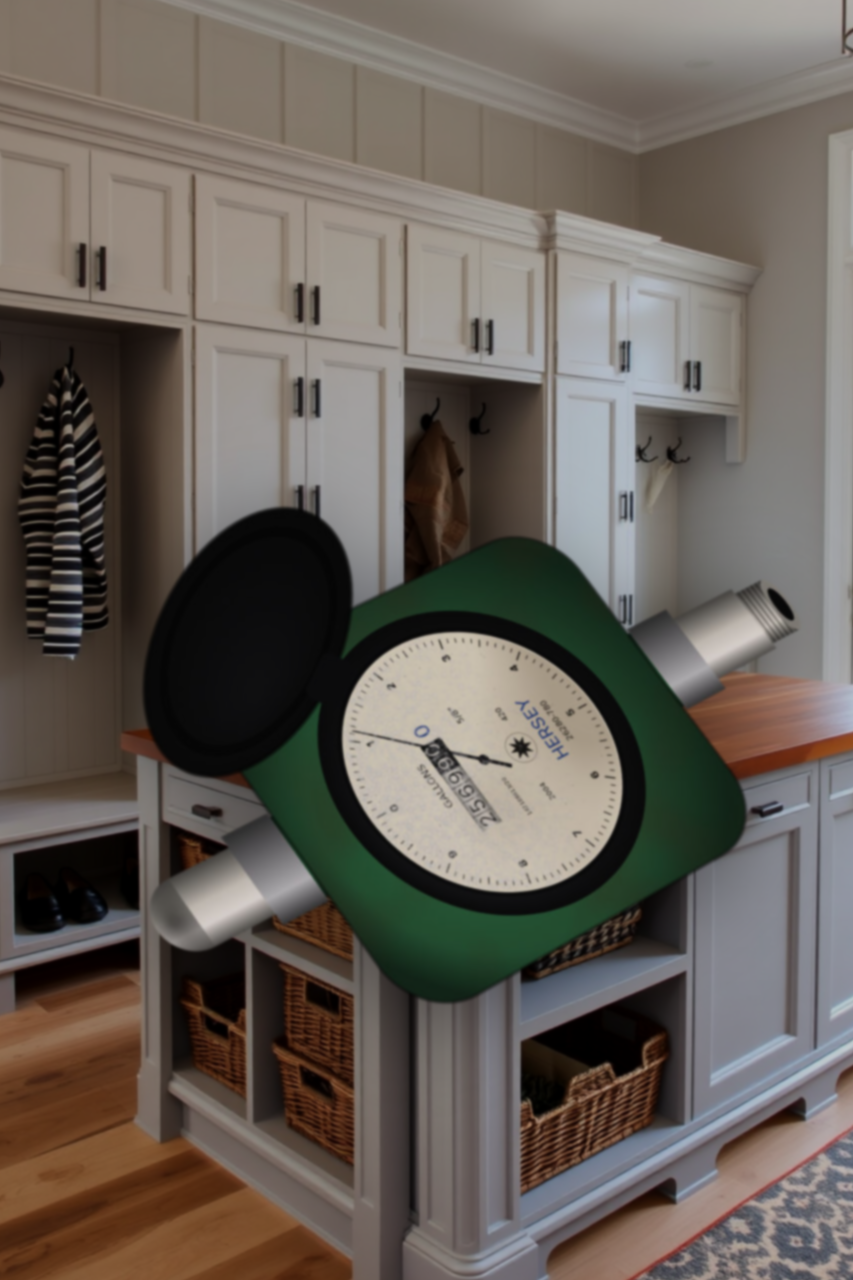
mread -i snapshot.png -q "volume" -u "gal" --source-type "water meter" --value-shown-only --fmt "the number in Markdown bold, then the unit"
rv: **2569901.1** gal
